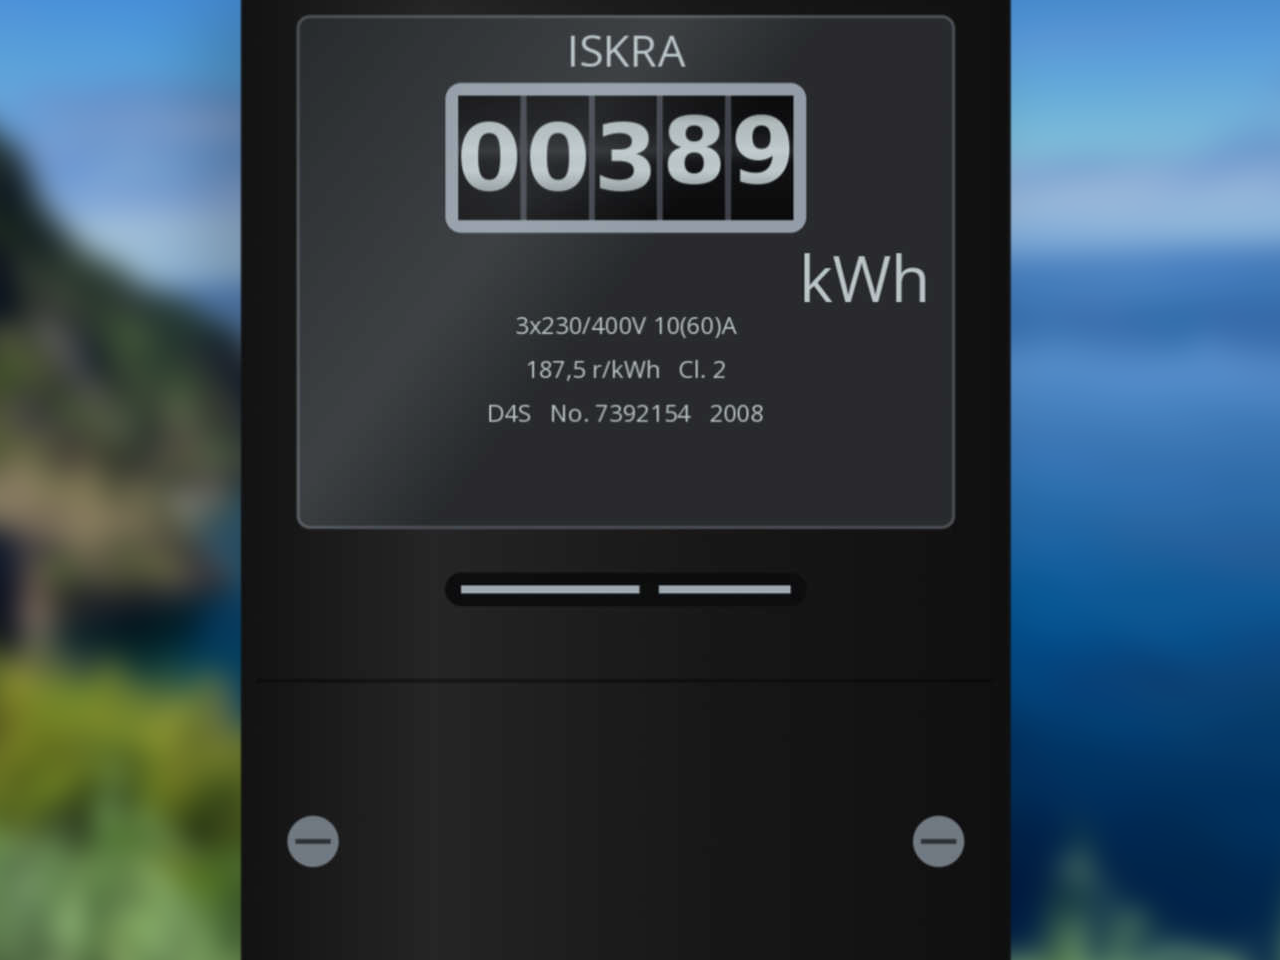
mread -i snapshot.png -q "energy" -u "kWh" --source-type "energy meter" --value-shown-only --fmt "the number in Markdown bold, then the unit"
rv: **389** kWh
